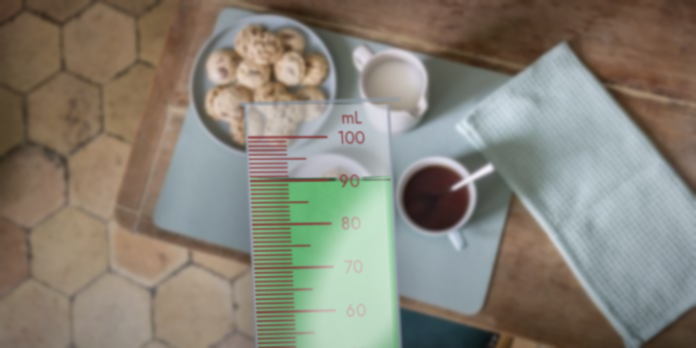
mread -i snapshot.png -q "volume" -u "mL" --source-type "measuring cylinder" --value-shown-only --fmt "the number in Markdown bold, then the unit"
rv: **90** mL
